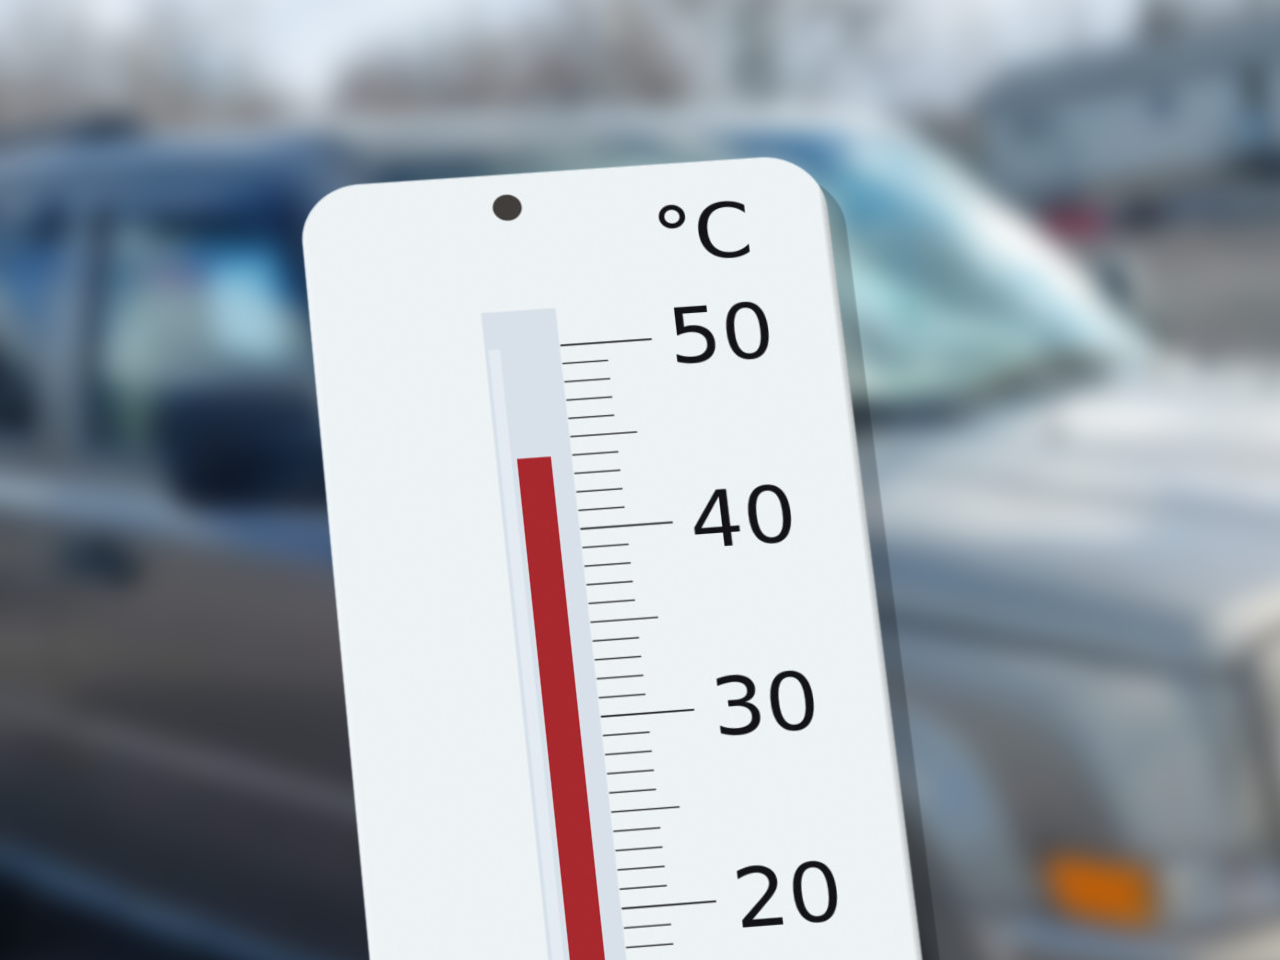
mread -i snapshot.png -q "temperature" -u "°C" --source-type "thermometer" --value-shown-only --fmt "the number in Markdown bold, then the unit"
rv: **44** °C
